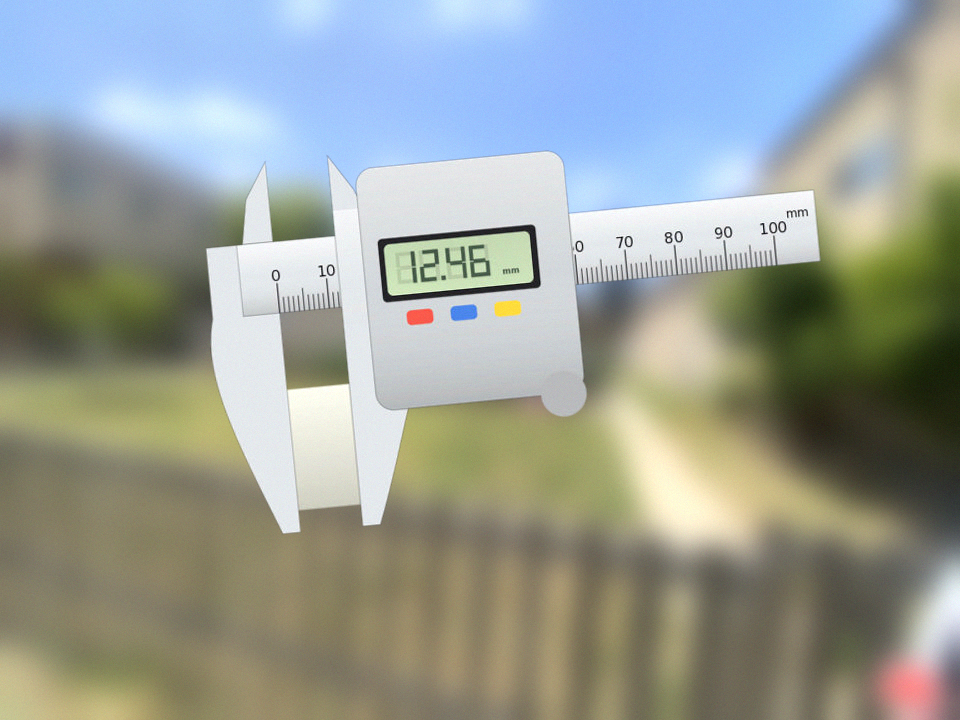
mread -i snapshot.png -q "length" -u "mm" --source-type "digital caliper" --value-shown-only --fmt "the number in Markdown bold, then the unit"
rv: **12.46** mm
